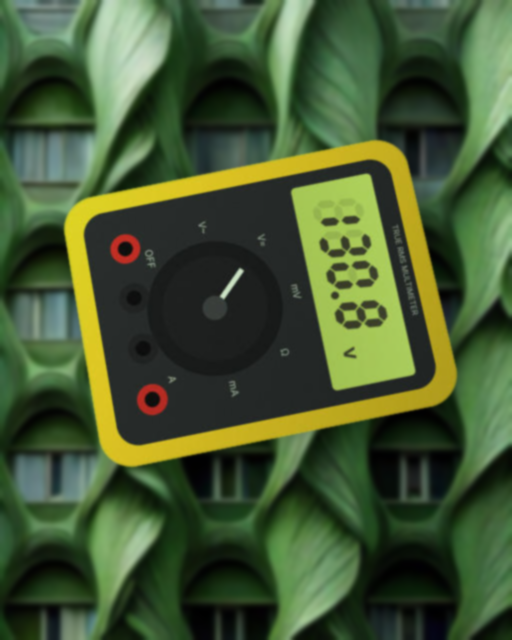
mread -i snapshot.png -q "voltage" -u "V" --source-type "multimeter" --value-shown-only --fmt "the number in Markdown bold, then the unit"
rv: **130.8** V
